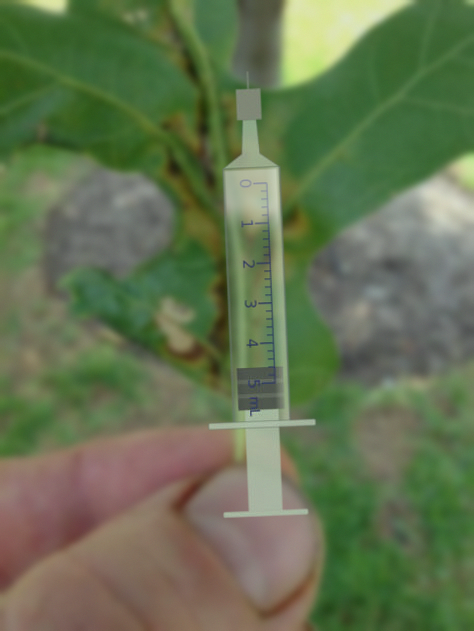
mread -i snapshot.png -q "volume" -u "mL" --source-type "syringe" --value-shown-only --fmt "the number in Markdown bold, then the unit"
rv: **4.6** mL
